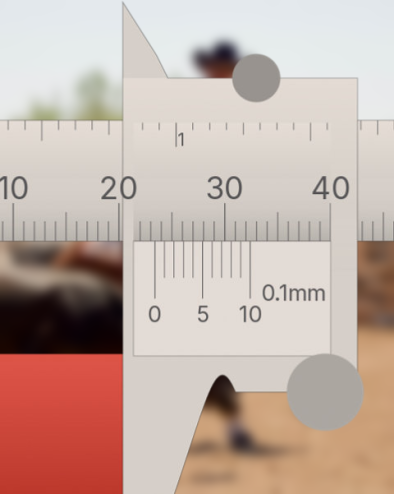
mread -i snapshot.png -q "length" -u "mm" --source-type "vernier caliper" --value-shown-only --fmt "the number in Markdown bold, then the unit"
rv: **23.4** mm
